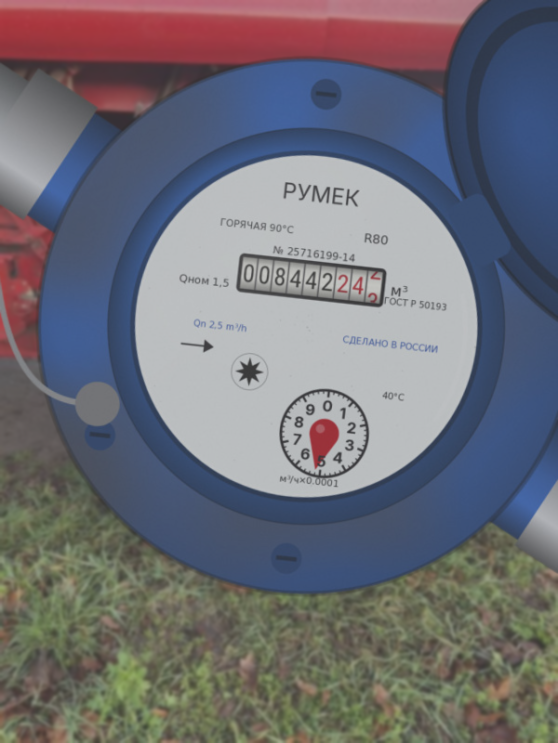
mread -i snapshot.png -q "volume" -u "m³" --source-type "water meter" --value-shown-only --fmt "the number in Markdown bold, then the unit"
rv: **8442.2425** m³
